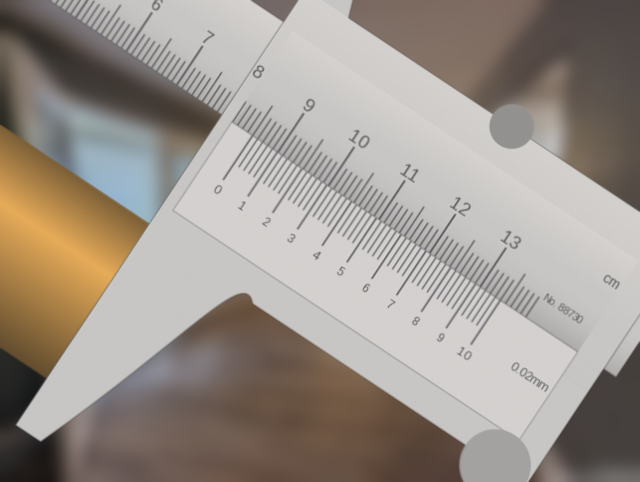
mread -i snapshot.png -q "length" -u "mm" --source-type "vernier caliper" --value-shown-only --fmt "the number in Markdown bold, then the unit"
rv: **85.0** mm
